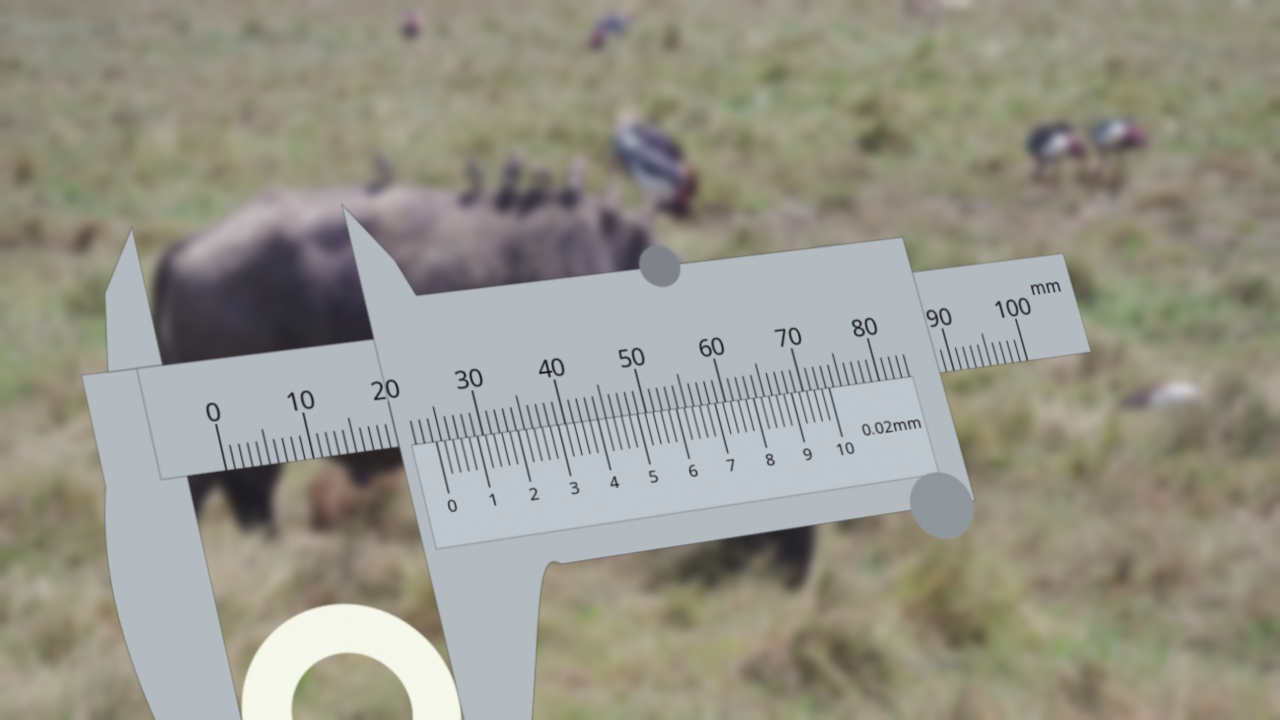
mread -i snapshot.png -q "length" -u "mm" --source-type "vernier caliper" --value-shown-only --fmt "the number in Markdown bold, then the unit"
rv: **24.4** mm
